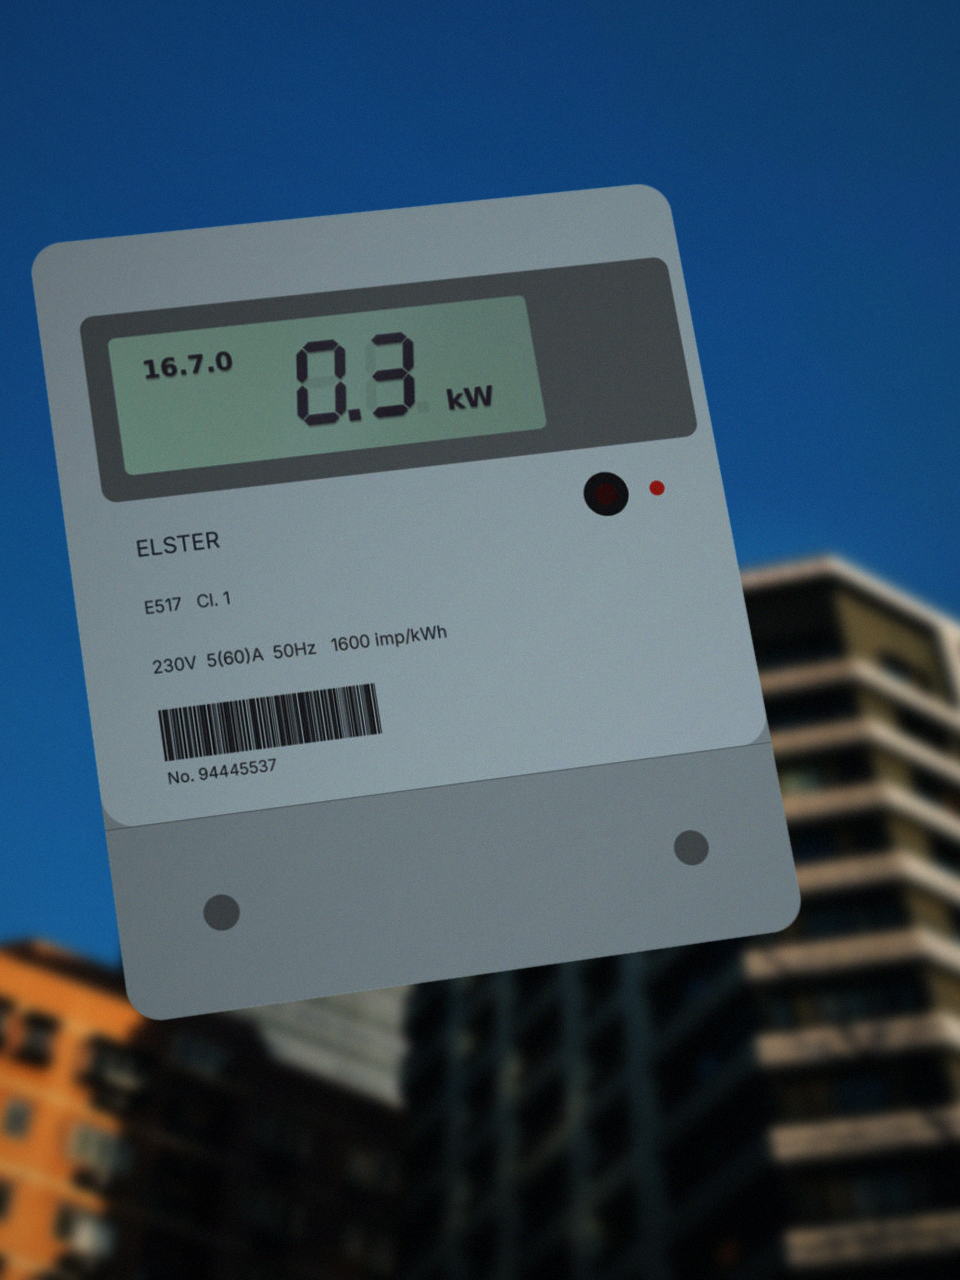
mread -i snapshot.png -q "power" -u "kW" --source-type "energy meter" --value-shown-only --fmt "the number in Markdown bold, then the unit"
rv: **0.3** kW
